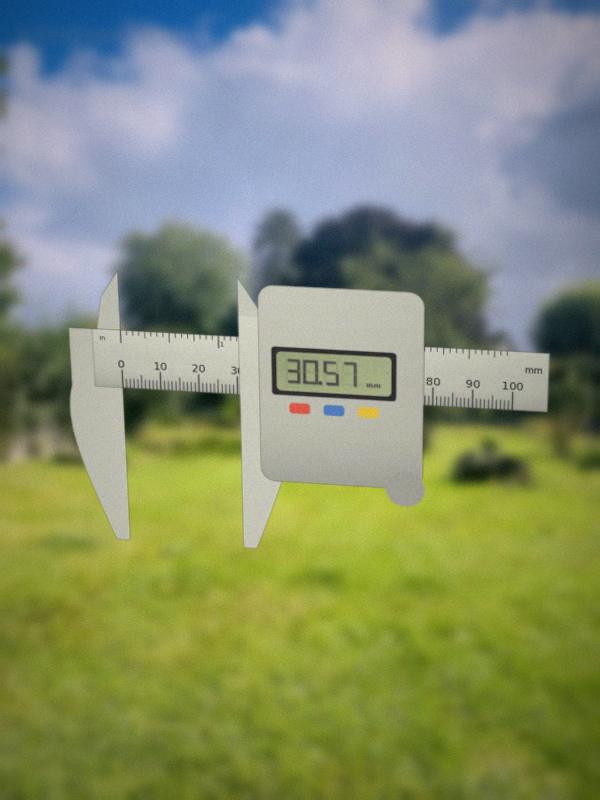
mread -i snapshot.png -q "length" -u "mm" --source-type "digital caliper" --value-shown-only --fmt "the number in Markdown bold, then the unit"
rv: **30.57** mm
